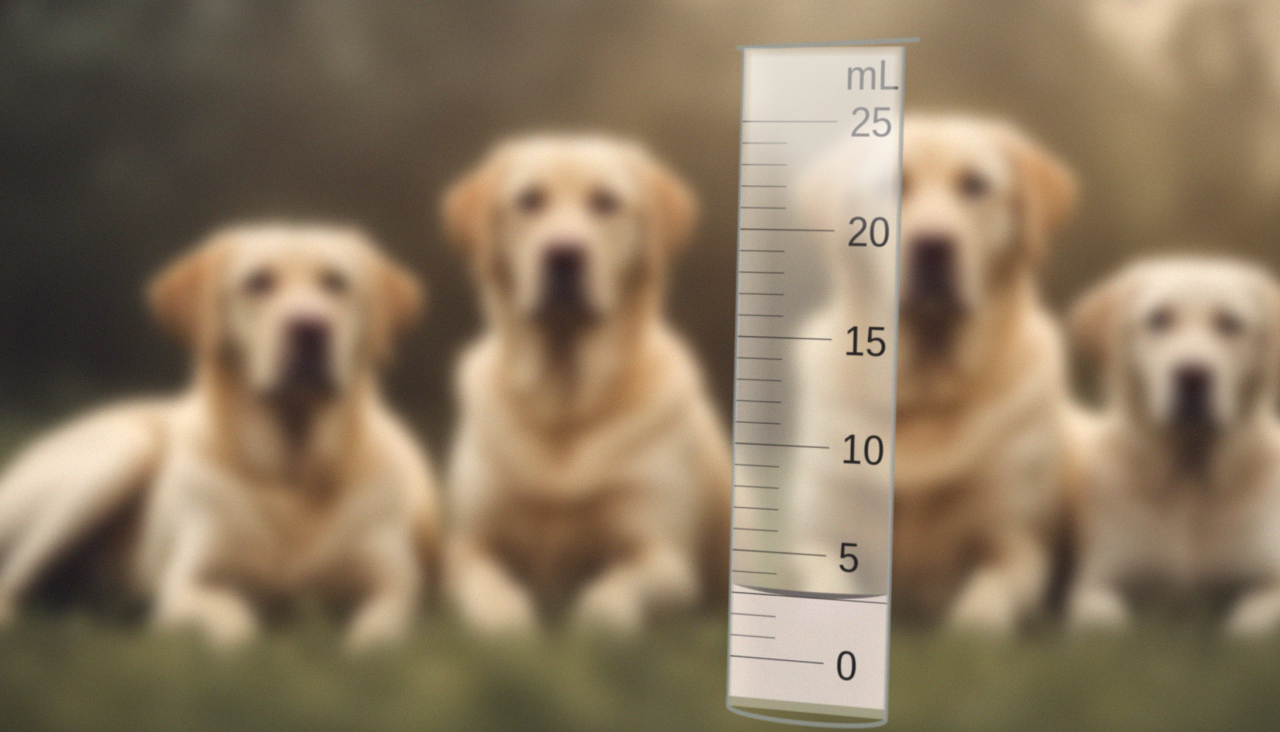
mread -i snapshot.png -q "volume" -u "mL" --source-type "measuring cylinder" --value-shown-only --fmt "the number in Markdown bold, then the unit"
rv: **3** mL
